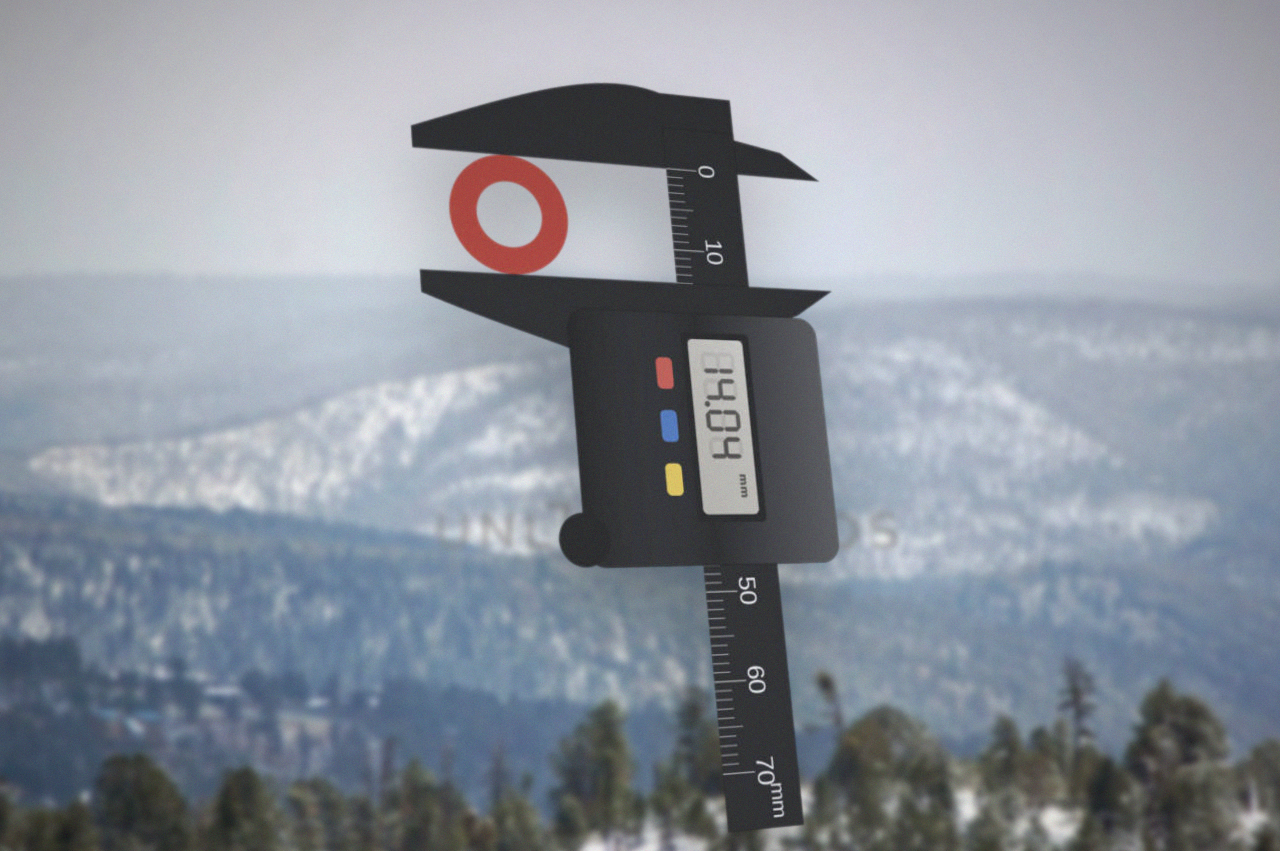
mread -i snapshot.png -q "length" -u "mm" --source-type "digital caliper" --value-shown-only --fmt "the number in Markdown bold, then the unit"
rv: **14.04** mm
